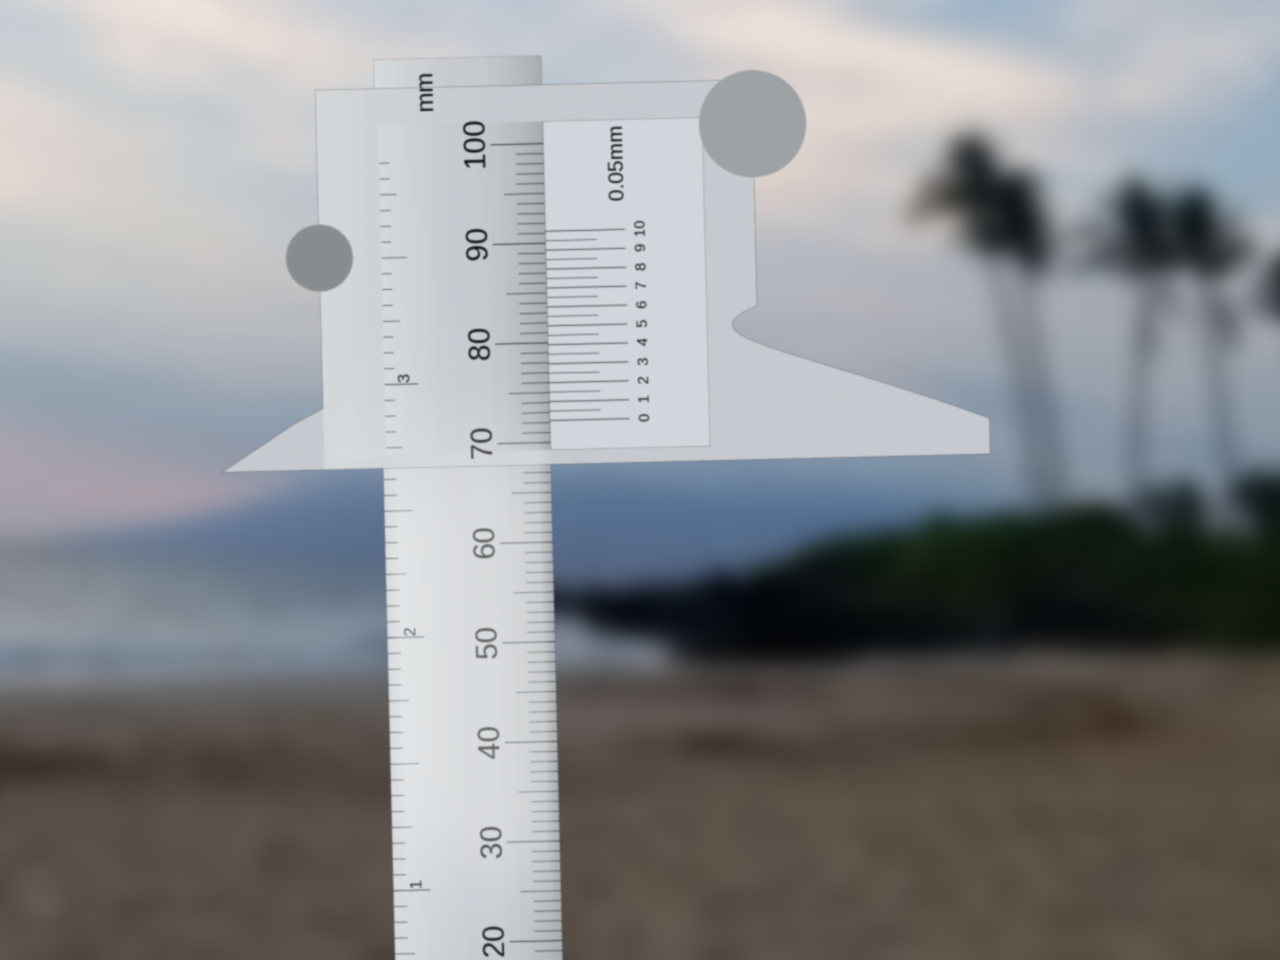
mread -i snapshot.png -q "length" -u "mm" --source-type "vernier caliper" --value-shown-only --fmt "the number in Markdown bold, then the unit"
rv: **72.2** mm
